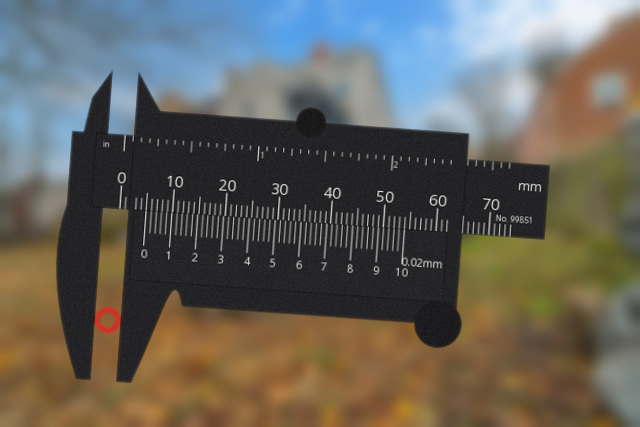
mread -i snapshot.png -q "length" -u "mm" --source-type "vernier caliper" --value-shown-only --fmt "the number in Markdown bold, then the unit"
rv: **5.0** mm
